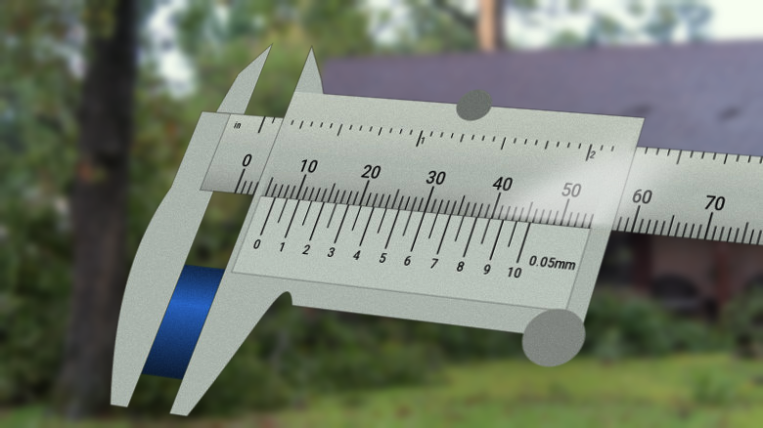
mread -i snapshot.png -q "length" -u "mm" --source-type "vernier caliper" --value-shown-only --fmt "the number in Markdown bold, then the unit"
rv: **6.6** mm
